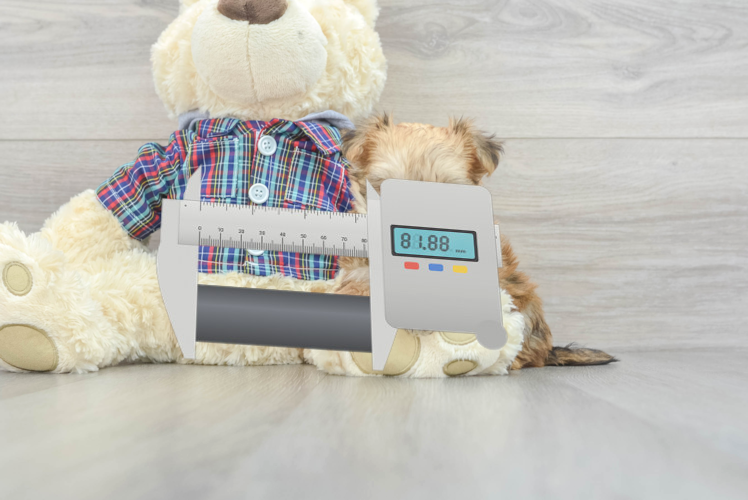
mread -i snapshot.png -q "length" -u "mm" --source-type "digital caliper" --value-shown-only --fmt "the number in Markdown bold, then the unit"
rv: **81.88** mm
